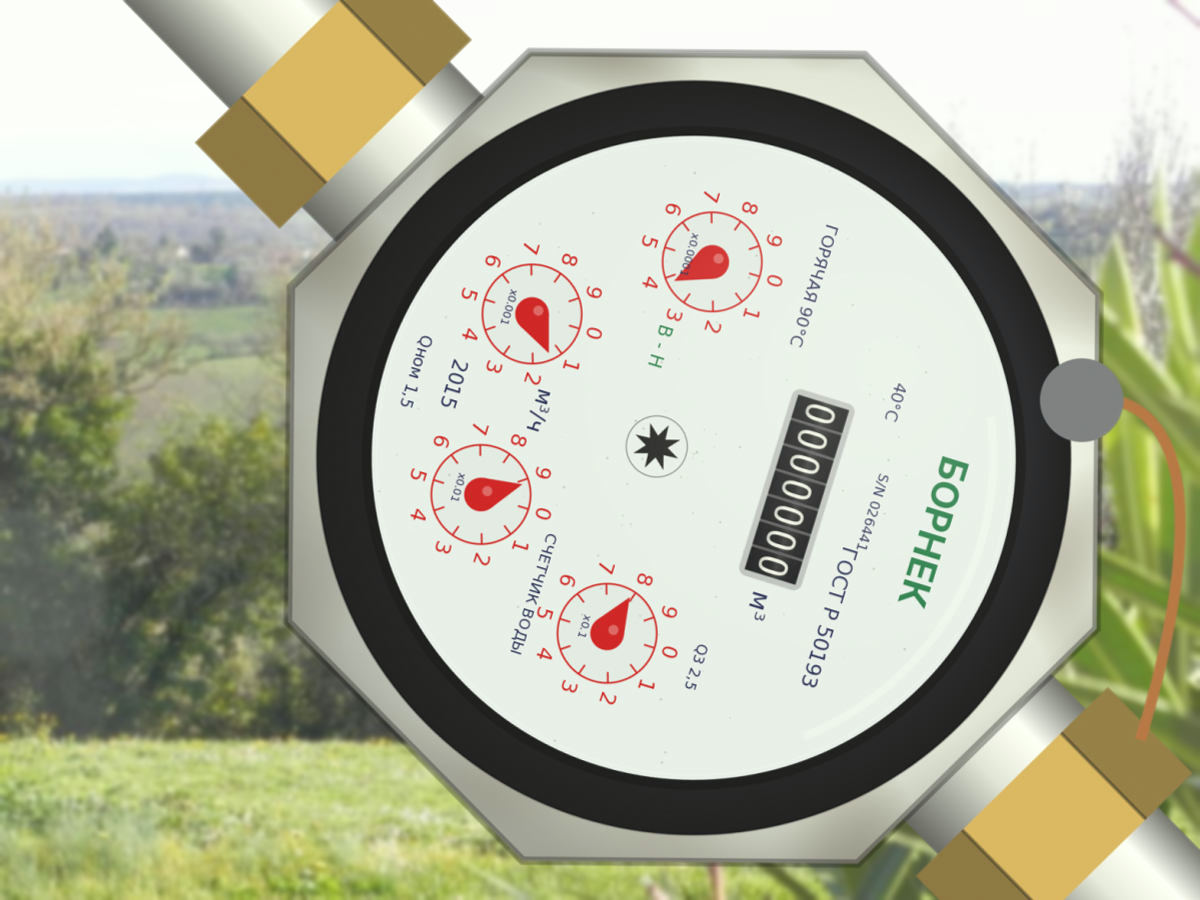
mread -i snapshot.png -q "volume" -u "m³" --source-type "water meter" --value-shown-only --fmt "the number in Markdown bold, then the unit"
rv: **0.7913** m³
